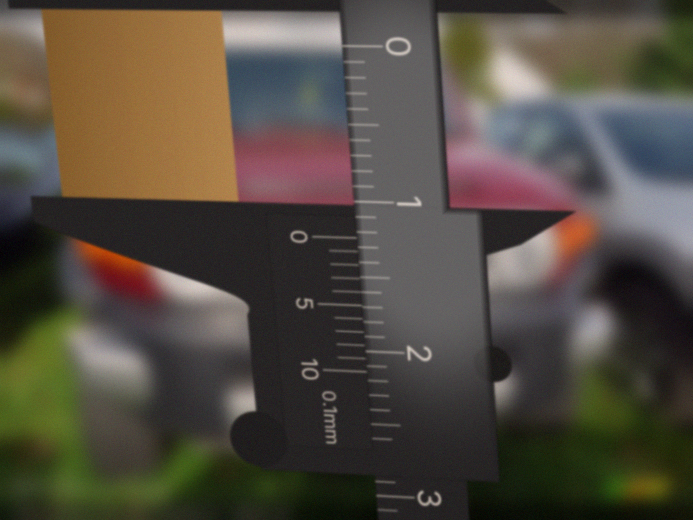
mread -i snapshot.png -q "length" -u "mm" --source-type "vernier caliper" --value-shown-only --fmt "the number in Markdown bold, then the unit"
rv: **12.4** mm
